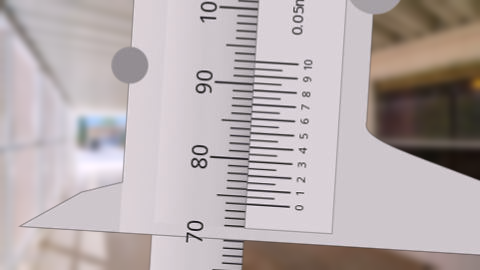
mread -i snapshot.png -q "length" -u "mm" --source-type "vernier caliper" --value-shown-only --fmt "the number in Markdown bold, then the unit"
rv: **74.0** mm
